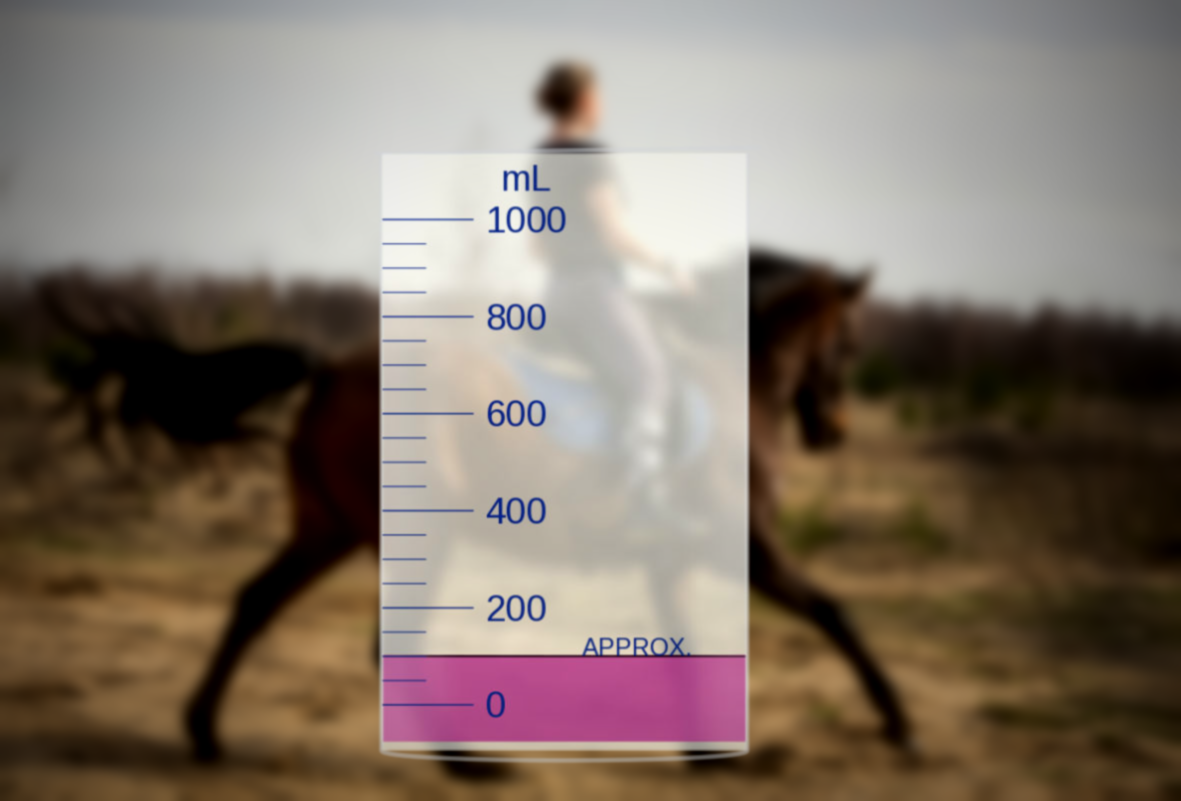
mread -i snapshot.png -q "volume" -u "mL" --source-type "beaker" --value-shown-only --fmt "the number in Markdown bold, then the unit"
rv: **100** mL
